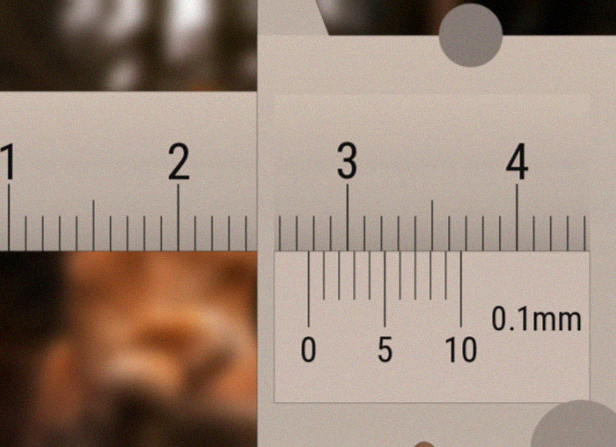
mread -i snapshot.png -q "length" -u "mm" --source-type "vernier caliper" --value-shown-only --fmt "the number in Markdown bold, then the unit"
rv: **27.7** mm
